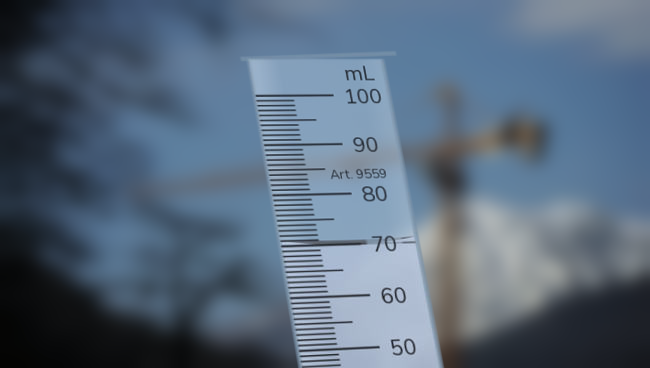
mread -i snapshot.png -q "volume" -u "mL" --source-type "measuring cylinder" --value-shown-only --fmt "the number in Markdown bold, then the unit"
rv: **70** mL
